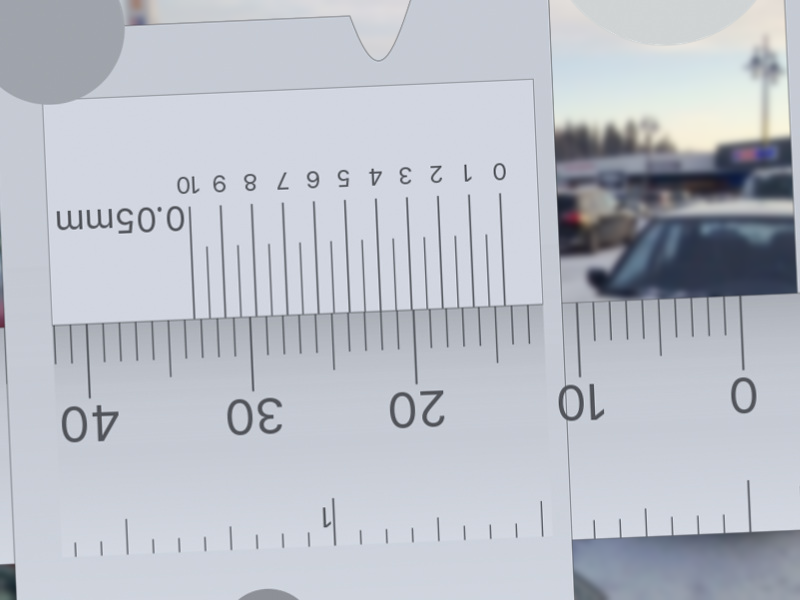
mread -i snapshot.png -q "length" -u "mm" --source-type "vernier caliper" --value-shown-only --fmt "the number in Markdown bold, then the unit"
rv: **14.4** mm
